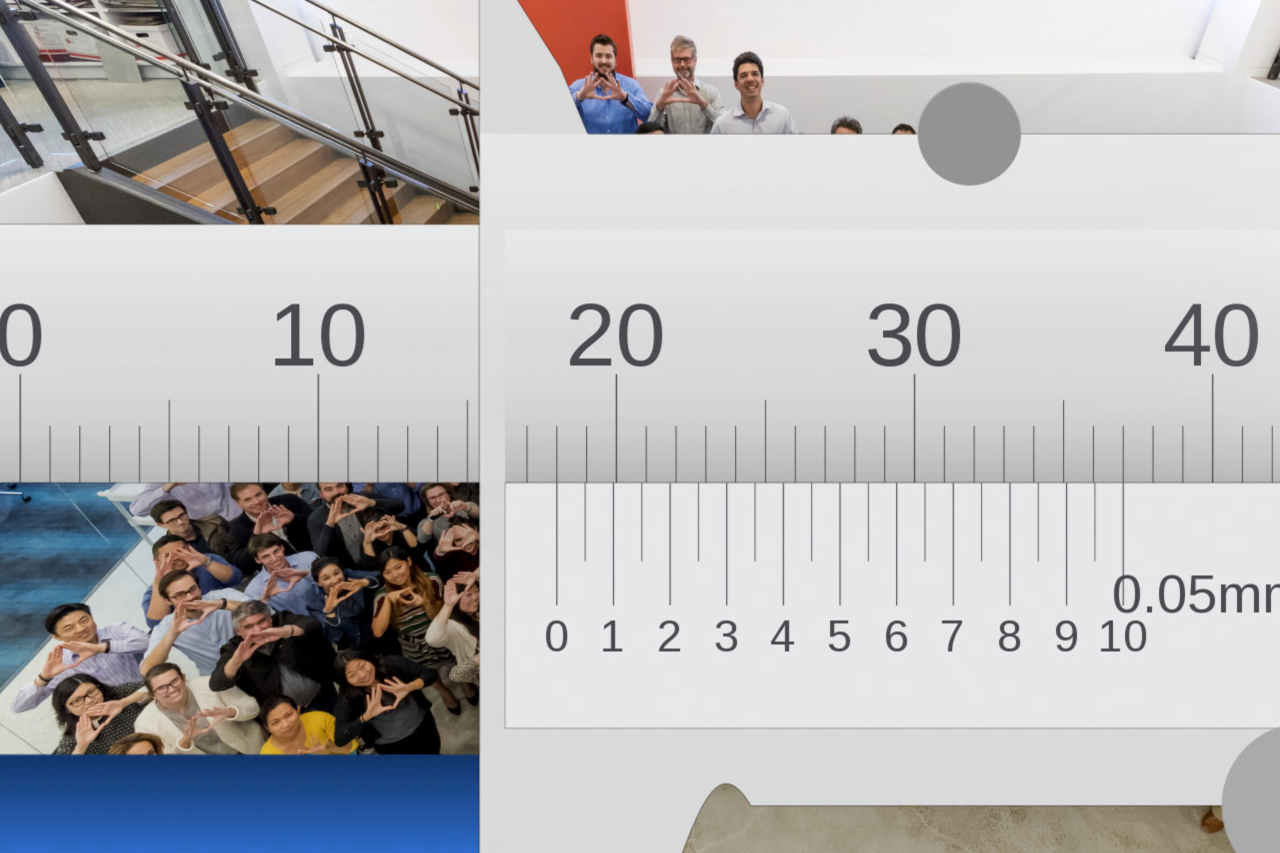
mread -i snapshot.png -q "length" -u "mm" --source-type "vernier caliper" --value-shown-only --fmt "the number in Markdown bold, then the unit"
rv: **18.00** mm
